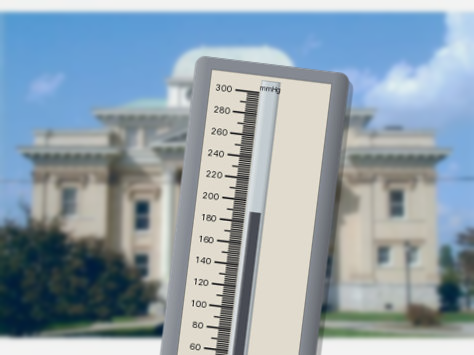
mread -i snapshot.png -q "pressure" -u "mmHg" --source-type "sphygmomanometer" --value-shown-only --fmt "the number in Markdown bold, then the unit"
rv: **190** mmHg
